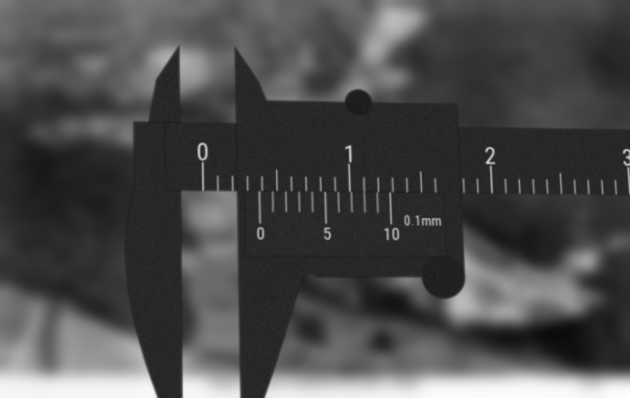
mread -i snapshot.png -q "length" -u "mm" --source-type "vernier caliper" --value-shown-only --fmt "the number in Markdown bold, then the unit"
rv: **3.8** mm
